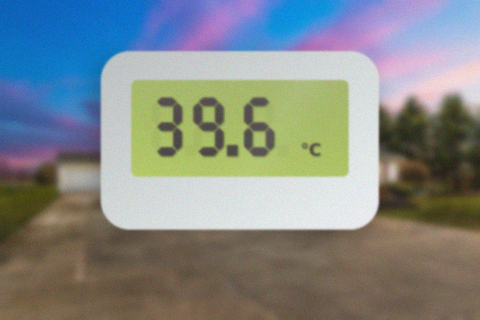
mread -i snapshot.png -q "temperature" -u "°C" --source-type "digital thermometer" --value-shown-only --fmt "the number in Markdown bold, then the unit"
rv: **39.6** °C
